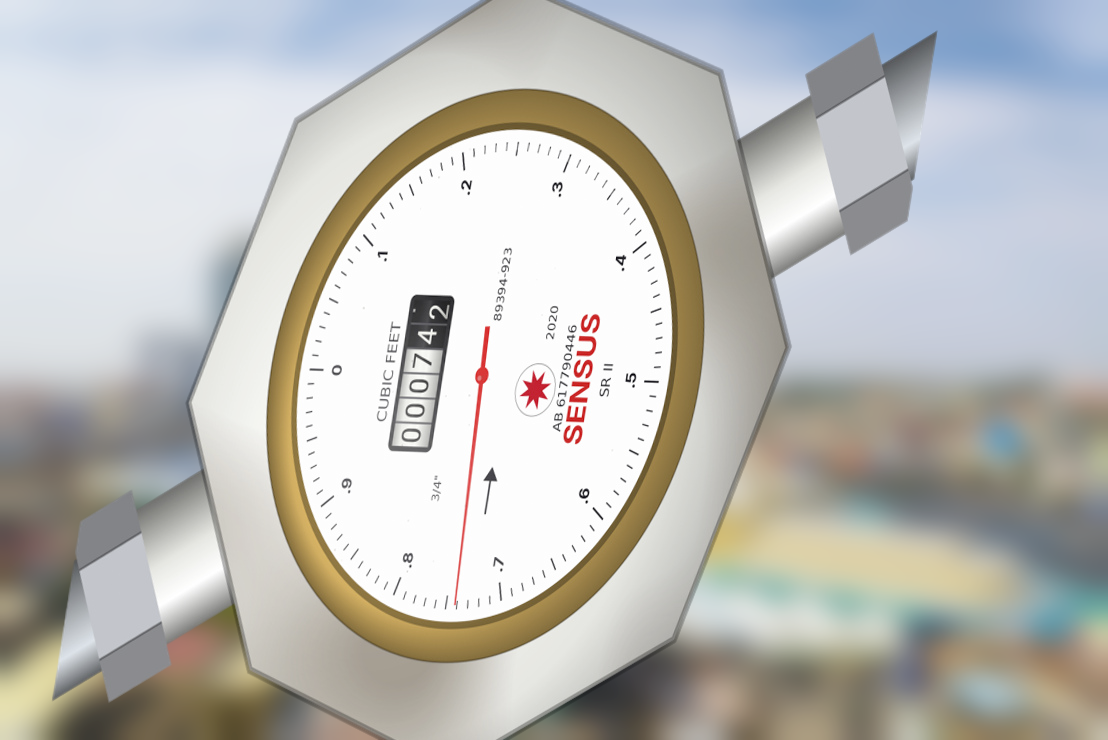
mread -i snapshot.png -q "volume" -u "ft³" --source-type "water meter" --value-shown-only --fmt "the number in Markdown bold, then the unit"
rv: **741.74** ft³
